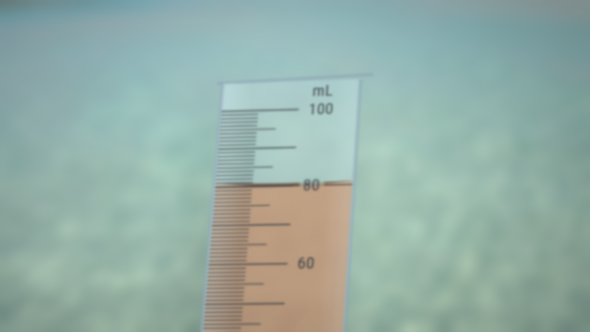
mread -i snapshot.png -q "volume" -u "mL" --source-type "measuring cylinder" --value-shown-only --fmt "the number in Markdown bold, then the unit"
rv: **80** mL
